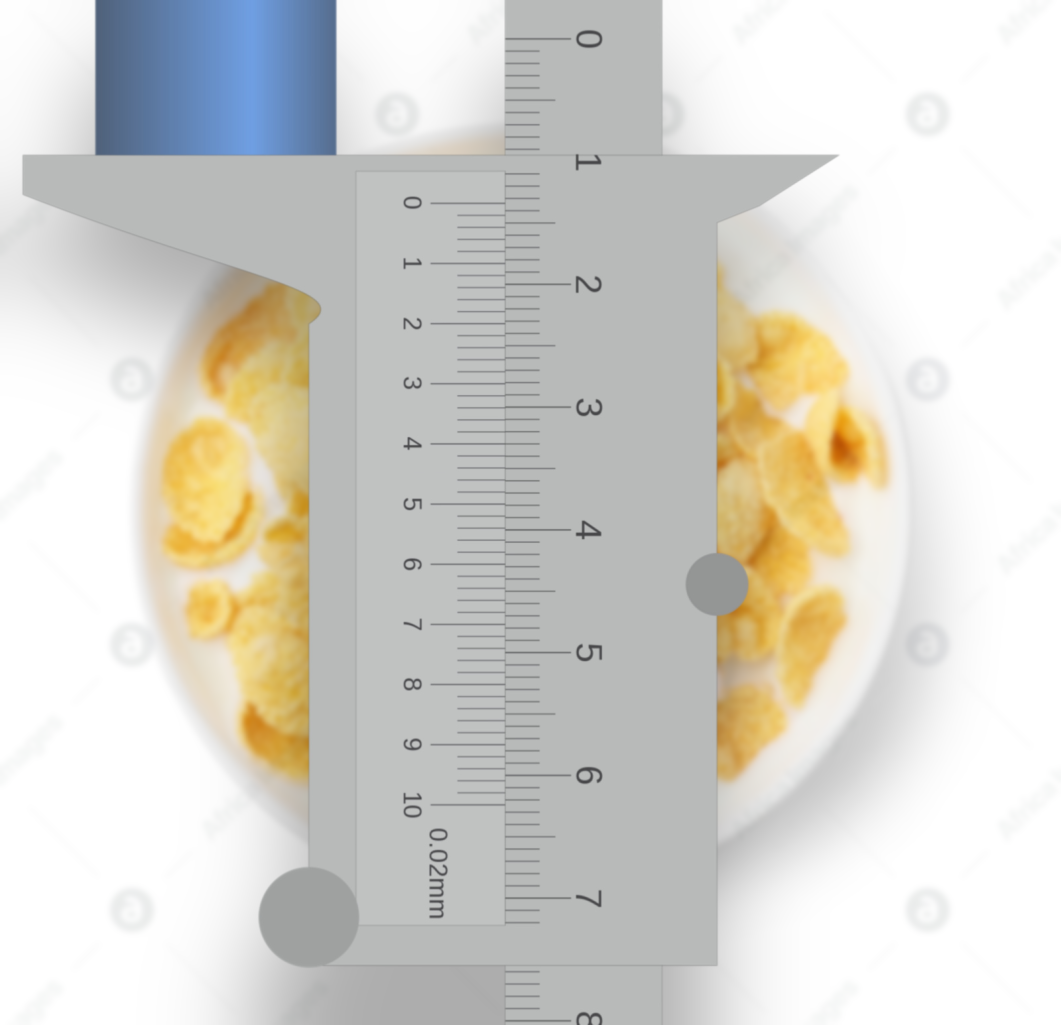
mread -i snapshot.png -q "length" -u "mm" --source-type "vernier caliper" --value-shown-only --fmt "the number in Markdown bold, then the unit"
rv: **13.4** mm
